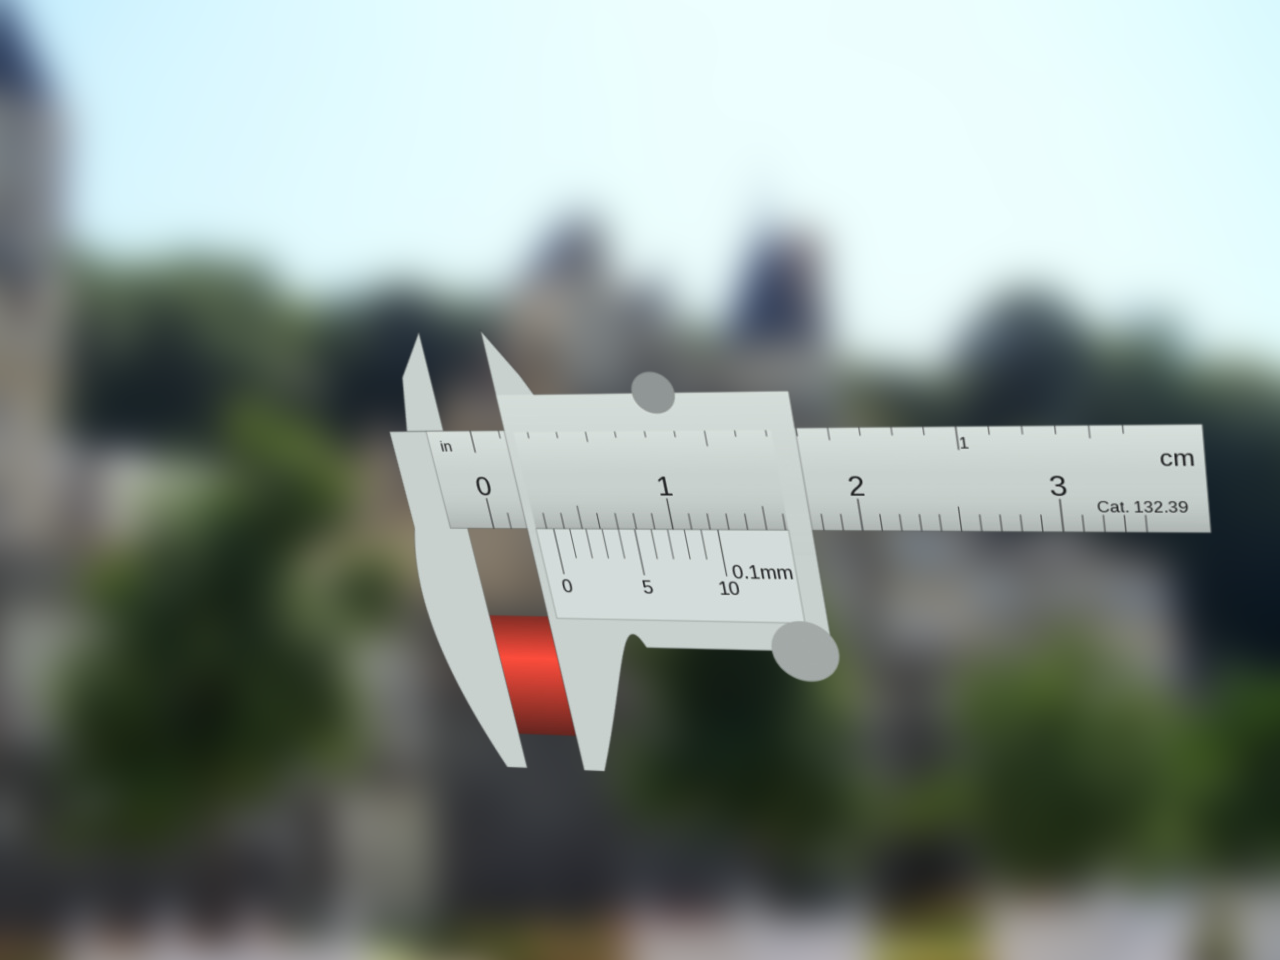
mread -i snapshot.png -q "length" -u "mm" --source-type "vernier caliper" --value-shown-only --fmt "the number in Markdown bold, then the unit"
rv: **3.4** mm
